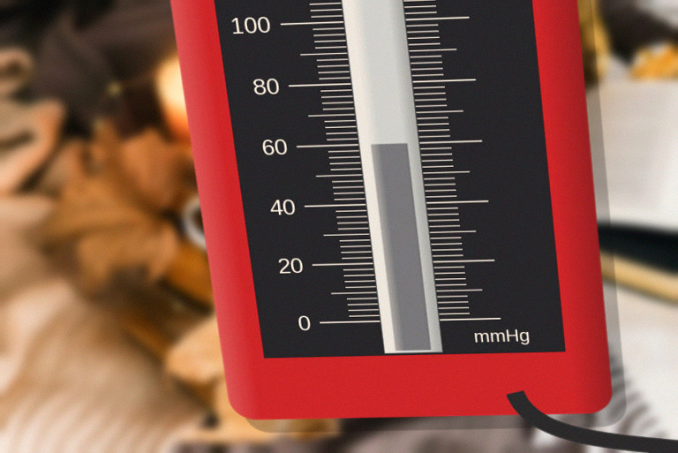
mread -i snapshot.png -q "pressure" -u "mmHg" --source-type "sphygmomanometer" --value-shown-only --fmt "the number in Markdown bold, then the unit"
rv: **60** mmHg
